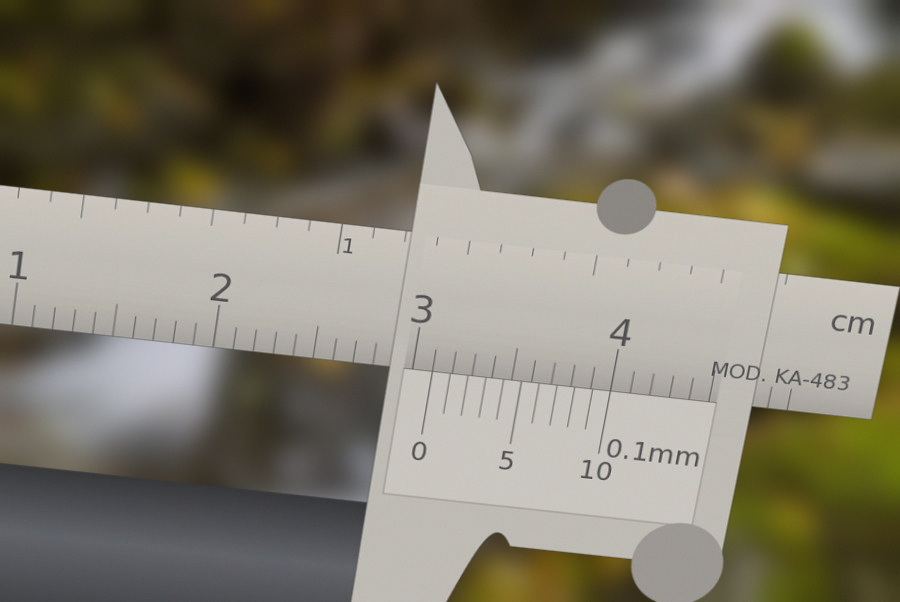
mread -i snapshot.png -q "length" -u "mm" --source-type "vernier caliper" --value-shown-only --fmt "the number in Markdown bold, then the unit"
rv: **31.0** mm
